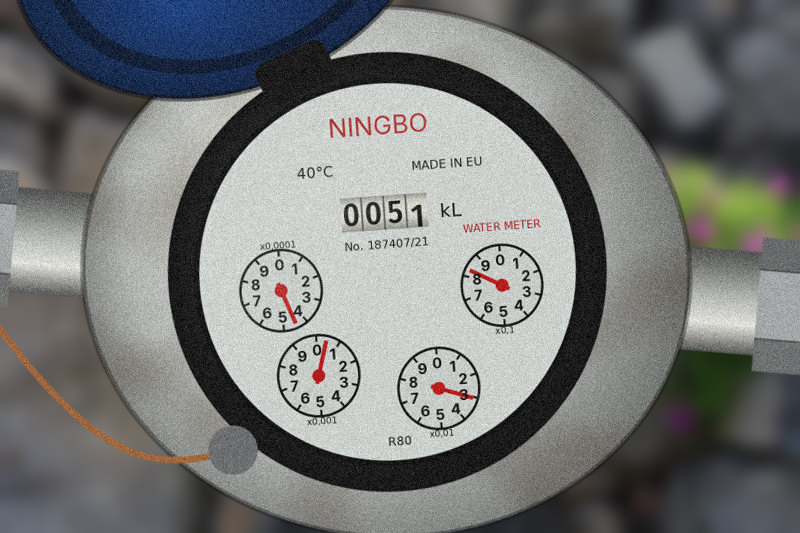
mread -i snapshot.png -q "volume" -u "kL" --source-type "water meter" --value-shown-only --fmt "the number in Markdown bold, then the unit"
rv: **50.8304** kL
